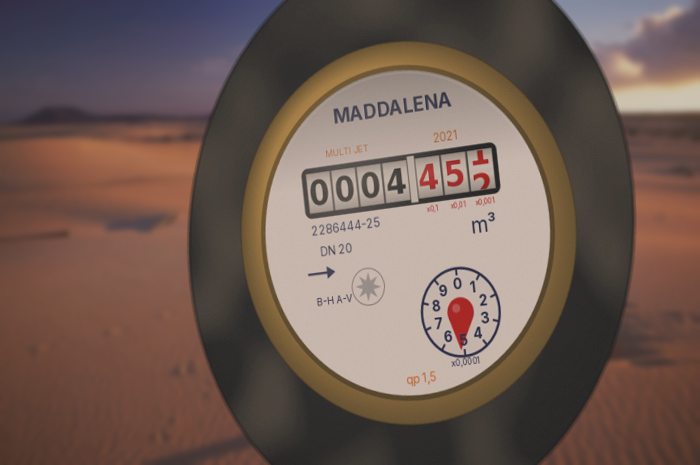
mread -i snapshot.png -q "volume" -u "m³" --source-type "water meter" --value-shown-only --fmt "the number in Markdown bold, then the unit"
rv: **4.4515** m³
